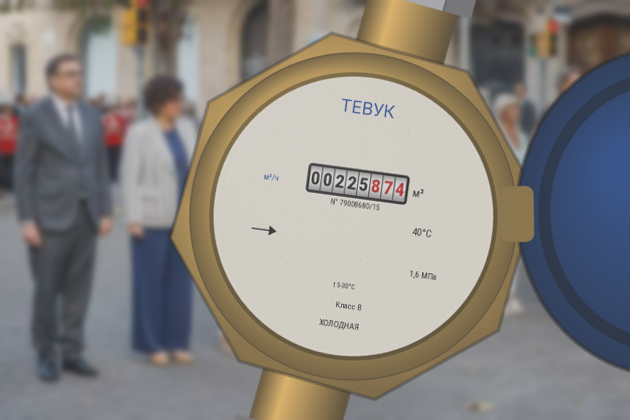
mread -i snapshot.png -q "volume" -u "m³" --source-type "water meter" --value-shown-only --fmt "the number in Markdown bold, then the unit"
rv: **225.874** m³
